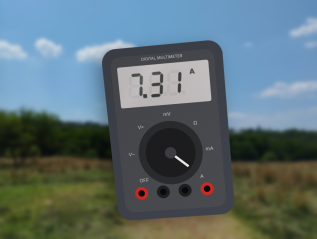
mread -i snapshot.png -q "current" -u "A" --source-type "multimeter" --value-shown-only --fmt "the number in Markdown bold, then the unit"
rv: **7.31** A
